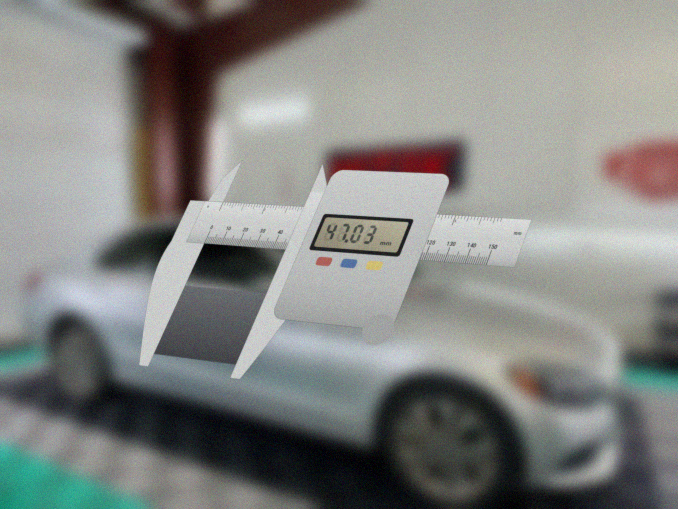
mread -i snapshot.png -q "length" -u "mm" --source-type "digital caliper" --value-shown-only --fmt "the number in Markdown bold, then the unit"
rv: **47.03** mm
